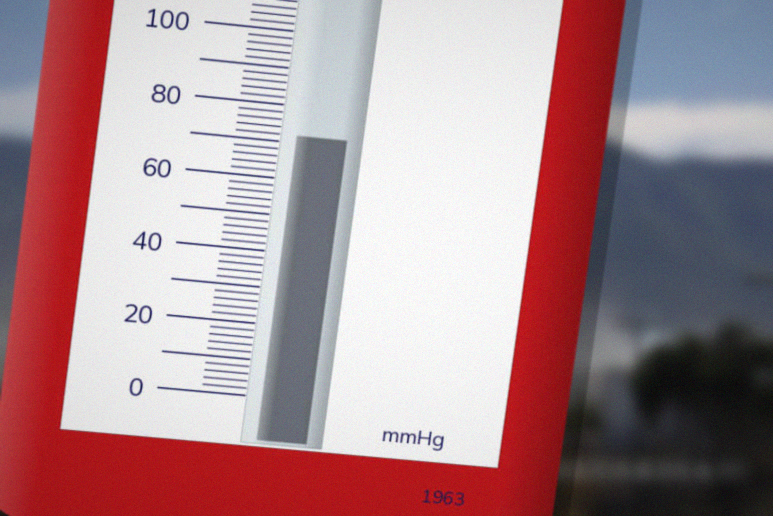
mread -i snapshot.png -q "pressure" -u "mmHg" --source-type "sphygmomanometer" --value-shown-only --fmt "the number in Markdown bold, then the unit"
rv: **72** mmHg
